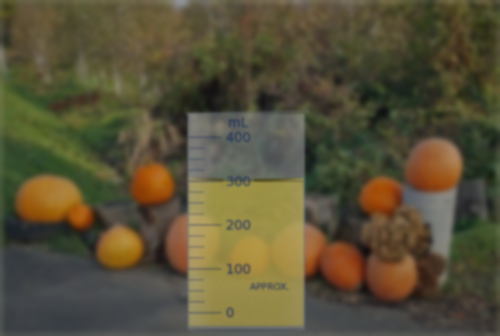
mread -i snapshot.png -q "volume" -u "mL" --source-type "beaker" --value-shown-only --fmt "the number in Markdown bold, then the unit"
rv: **300** mL
